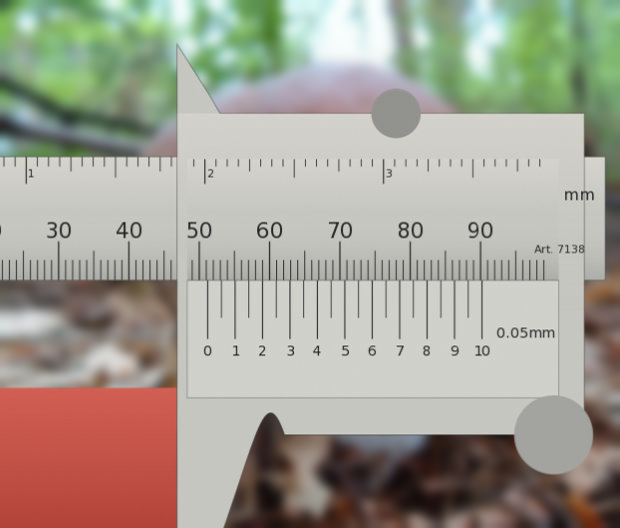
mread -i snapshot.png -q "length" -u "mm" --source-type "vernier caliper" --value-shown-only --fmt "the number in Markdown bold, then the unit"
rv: **51.2** mm
